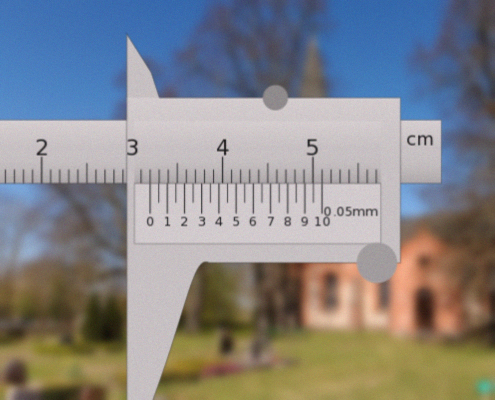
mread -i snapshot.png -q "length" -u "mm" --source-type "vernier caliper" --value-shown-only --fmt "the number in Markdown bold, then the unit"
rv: **32.0** mm
